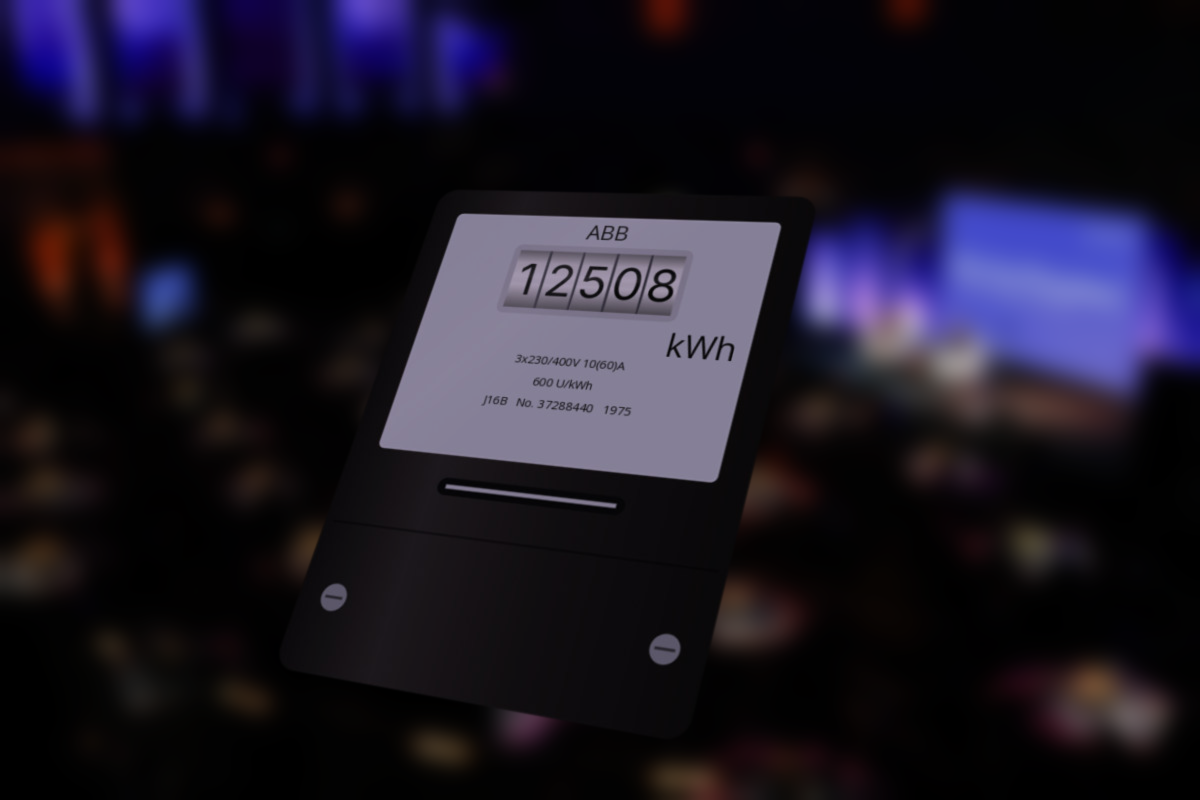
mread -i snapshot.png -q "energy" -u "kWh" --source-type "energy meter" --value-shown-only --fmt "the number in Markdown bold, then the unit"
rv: **12508** kWh
